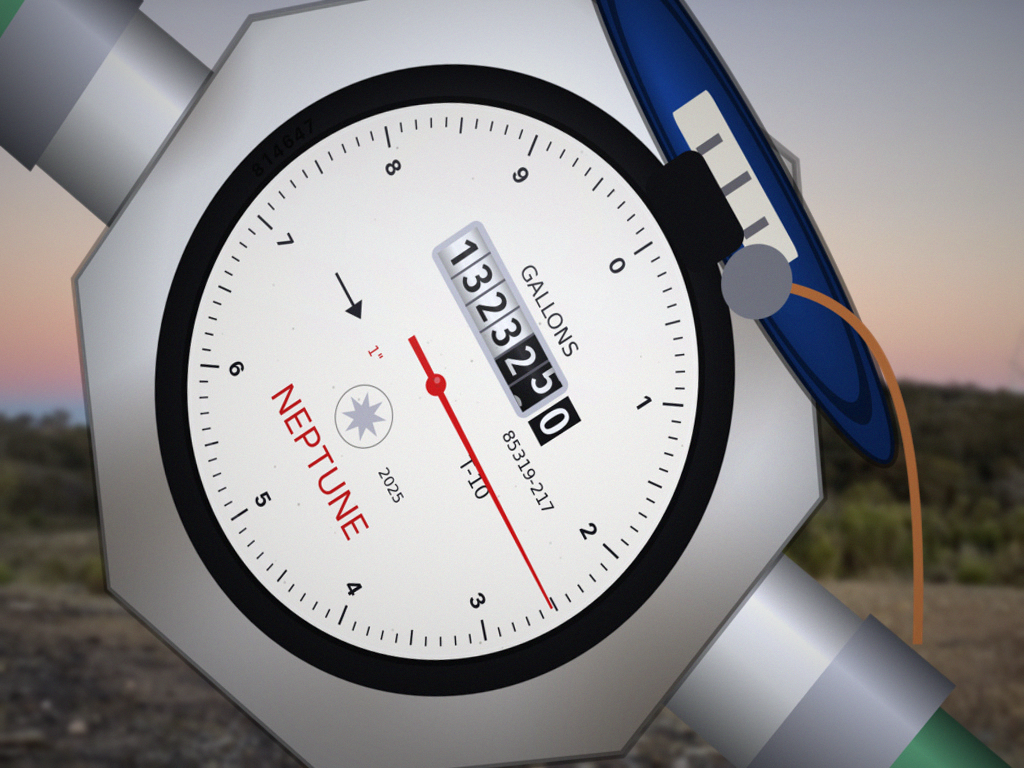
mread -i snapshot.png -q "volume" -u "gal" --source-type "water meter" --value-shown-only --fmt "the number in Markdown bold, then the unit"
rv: **1323252.5** gal
